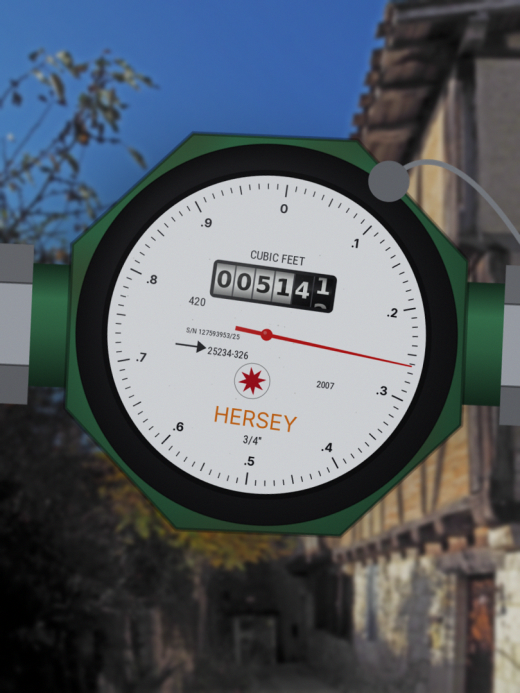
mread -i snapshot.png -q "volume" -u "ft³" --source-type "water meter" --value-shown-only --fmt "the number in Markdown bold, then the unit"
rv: **5141.26** ft³
